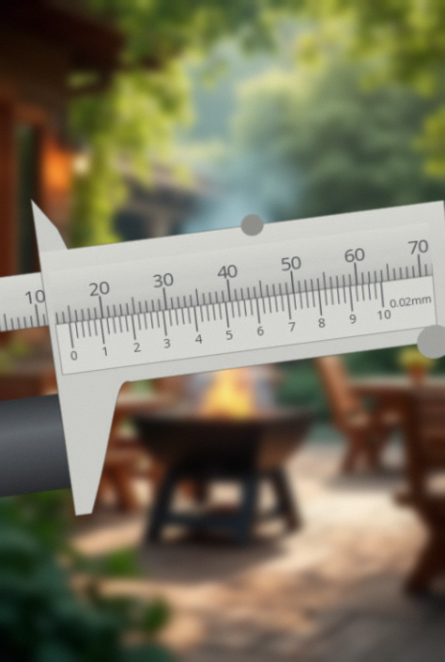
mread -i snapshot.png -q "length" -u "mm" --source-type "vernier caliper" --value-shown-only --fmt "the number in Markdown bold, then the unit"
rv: **14.8** mm
